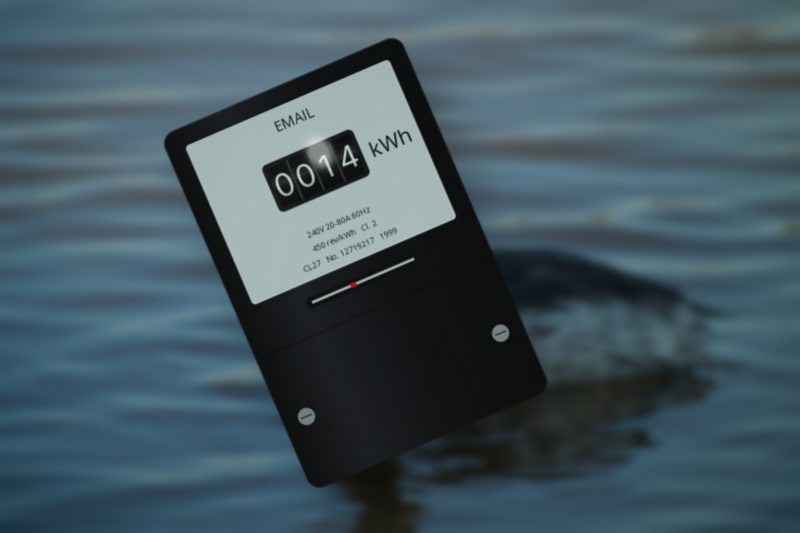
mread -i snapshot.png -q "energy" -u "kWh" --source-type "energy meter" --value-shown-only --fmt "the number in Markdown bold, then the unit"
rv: **14** kWh
